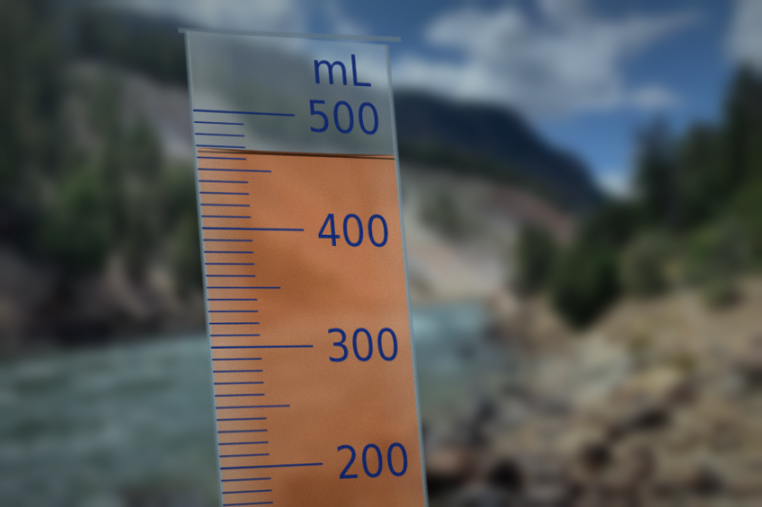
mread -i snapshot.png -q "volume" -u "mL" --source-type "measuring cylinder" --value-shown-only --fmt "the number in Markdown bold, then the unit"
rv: **465** mL
